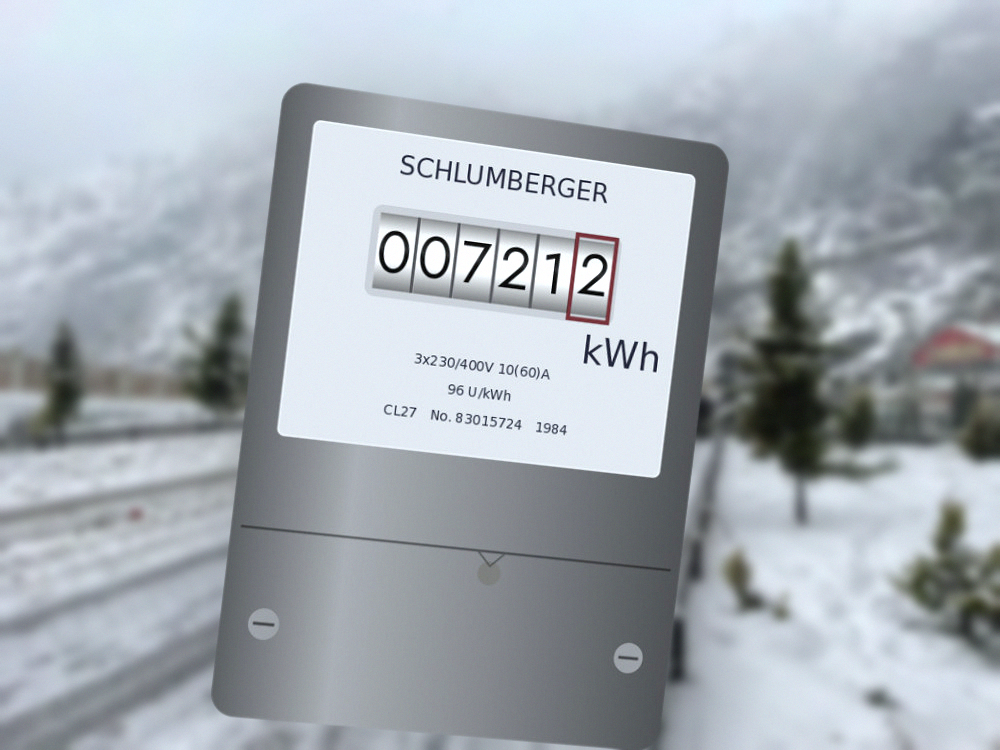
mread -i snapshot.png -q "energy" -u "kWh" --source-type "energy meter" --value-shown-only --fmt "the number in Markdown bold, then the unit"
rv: **721.2** kWh
